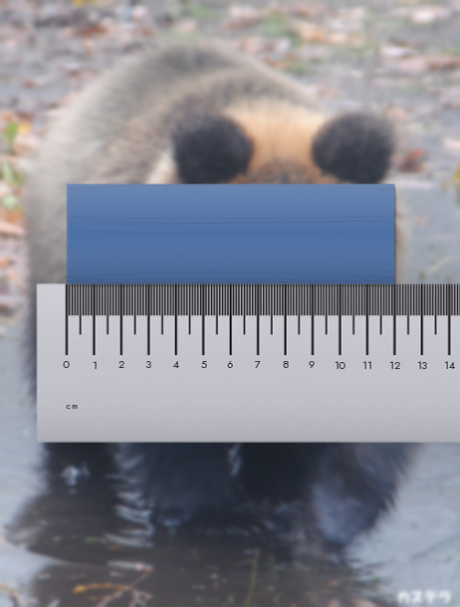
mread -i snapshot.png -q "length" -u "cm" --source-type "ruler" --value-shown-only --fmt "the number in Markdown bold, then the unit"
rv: **12** cm
